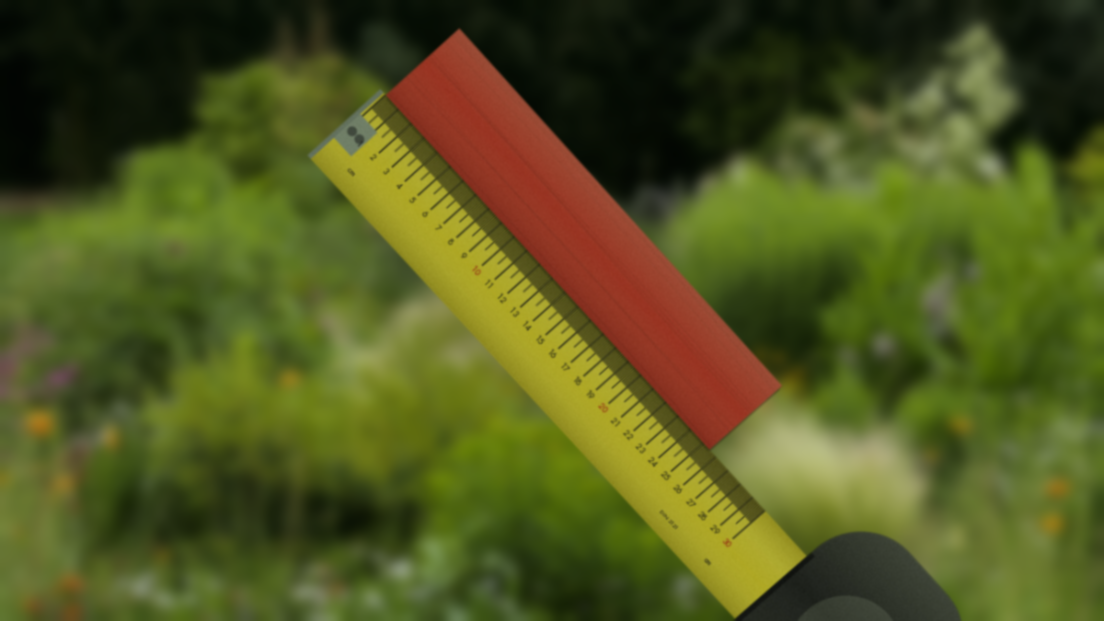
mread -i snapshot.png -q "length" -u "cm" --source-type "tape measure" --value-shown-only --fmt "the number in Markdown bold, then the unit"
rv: **25.5** cm
